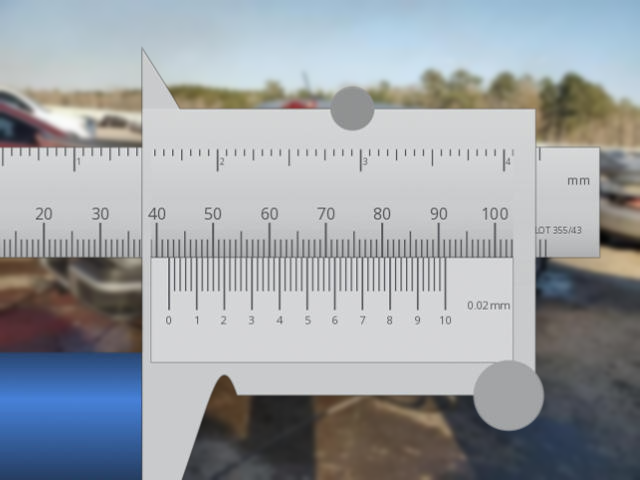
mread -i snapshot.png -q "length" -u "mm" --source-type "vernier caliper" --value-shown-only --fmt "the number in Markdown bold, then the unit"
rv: **42.2** mm
